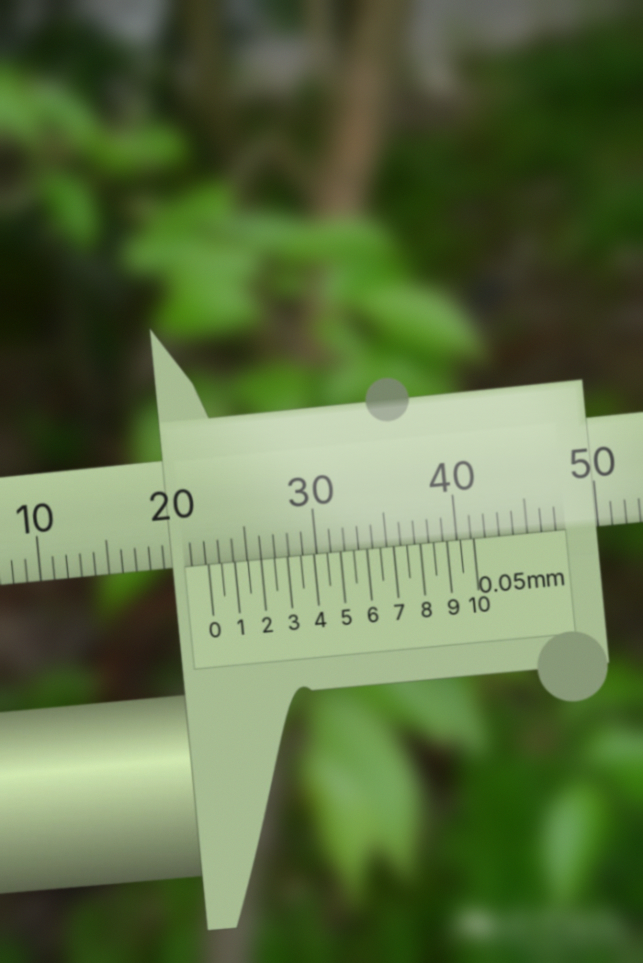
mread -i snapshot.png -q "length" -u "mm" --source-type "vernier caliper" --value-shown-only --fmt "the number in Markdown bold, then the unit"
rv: **22.2** mm
